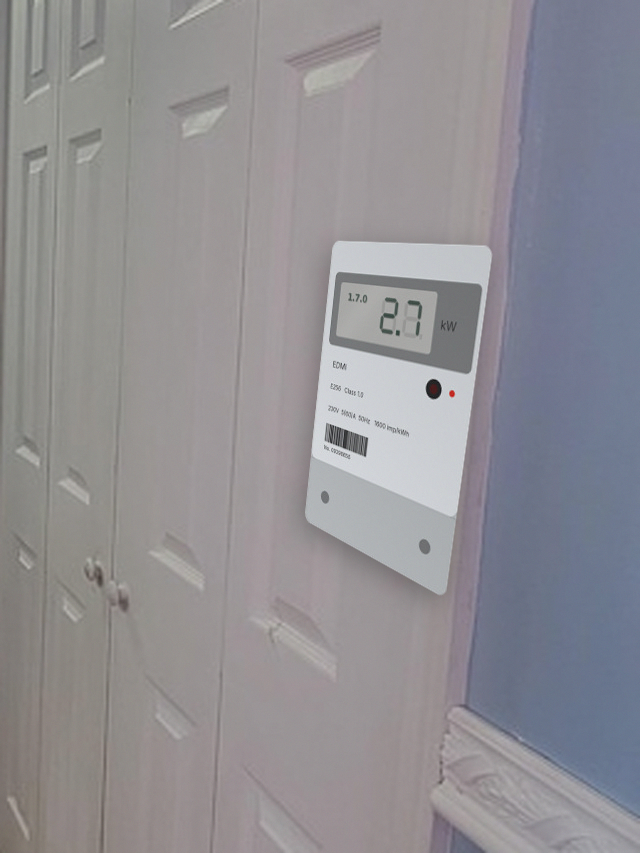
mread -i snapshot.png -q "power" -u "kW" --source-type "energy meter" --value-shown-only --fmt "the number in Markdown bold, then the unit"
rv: **2.7** kW
